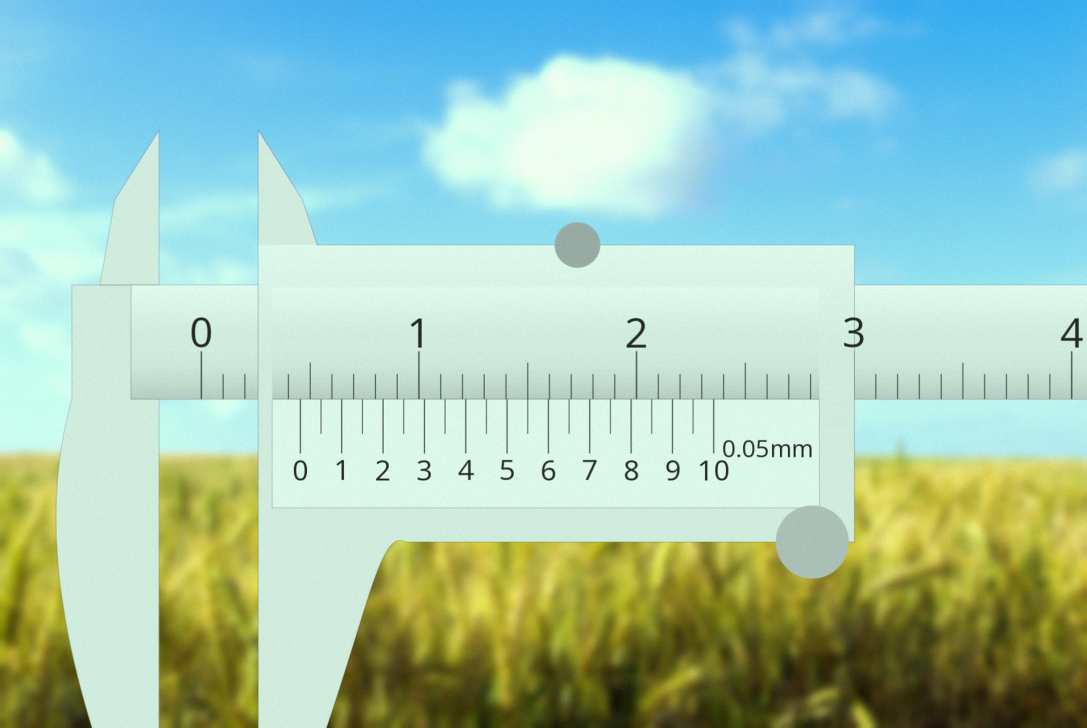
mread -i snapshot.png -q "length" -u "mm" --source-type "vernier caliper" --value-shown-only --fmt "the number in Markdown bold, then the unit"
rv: **4.55** mm
